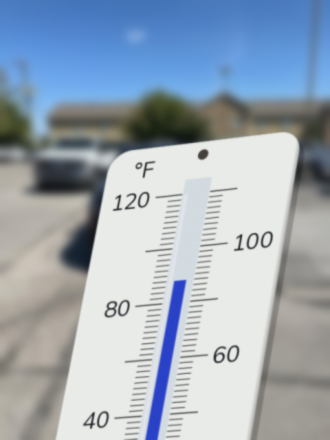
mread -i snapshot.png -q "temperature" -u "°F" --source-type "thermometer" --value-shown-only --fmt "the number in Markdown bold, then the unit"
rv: **88** °F
